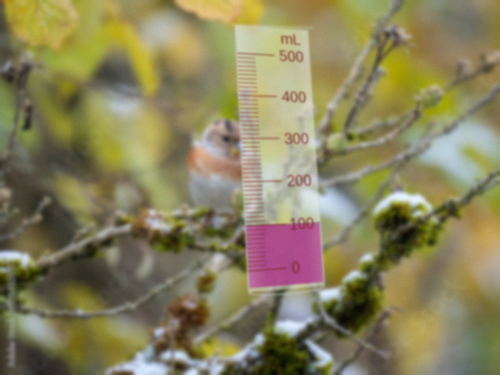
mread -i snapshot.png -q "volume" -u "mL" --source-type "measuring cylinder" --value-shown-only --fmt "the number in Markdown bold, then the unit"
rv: **100** mL
